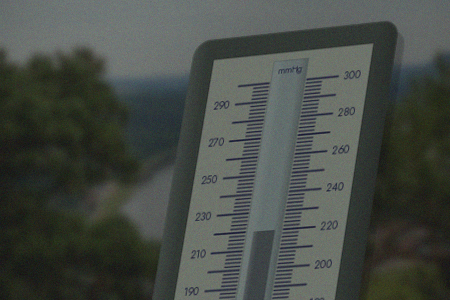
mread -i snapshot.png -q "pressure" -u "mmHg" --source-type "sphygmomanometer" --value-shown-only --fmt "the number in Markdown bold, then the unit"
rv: **220** mmHg
